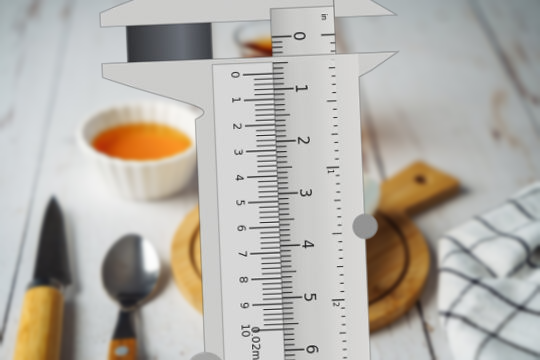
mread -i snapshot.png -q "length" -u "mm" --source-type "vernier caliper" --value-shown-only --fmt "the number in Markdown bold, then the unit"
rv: **7.0** mm
